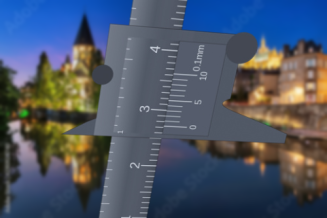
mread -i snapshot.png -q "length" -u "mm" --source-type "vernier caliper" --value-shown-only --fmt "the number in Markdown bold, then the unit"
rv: **27.2** mm
